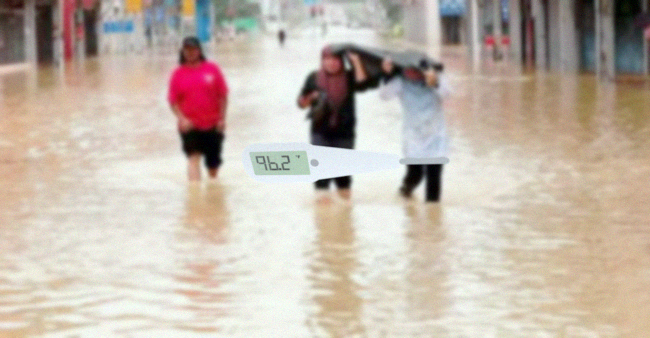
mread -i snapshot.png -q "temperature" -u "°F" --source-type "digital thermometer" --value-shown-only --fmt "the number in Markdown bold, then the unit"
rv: **96.2** °F
